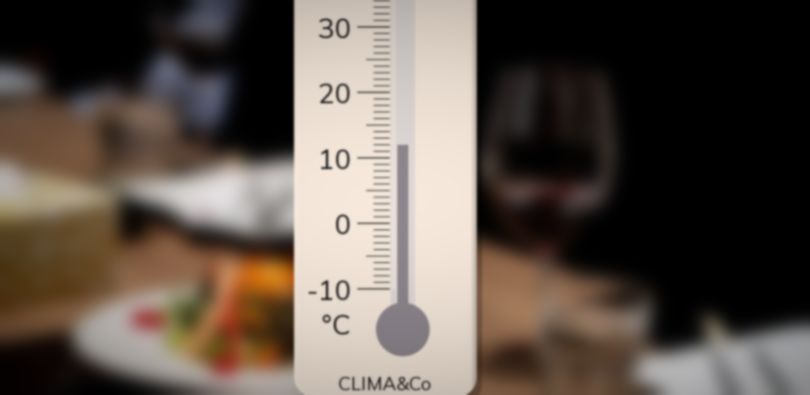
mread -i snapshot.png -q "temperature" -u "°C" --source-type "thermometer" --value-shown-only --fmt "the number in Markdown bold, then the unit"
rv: **12** °C
